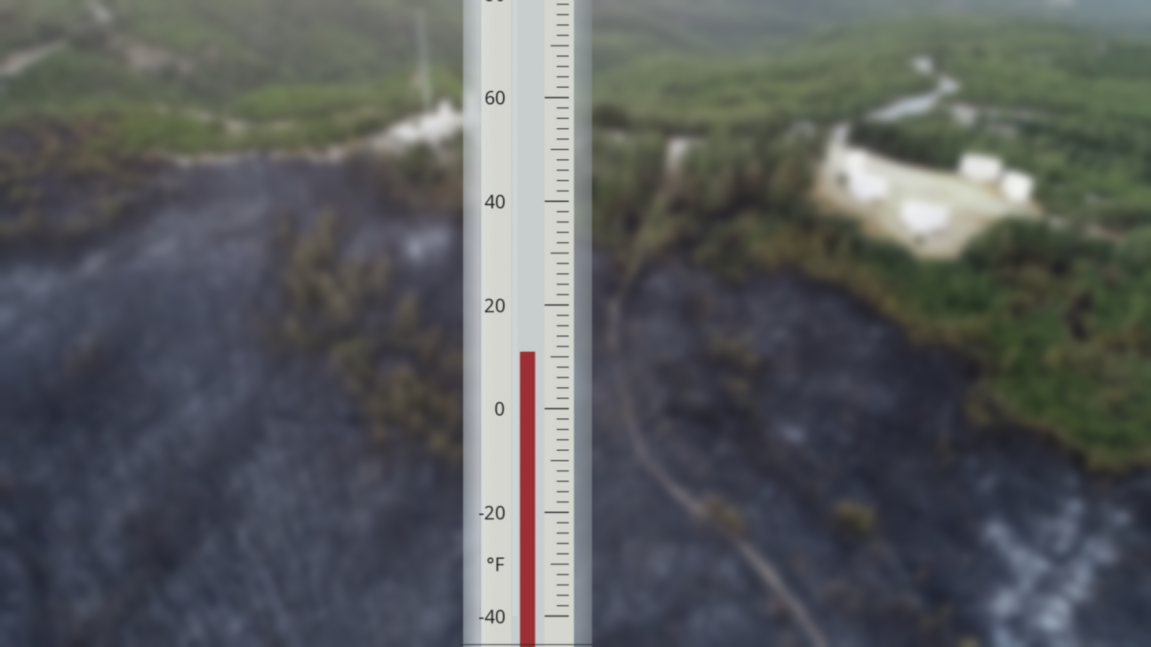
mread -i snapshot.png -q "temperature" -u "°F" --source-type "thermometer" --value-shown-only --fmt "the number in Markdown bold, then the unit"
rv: **11** °F
